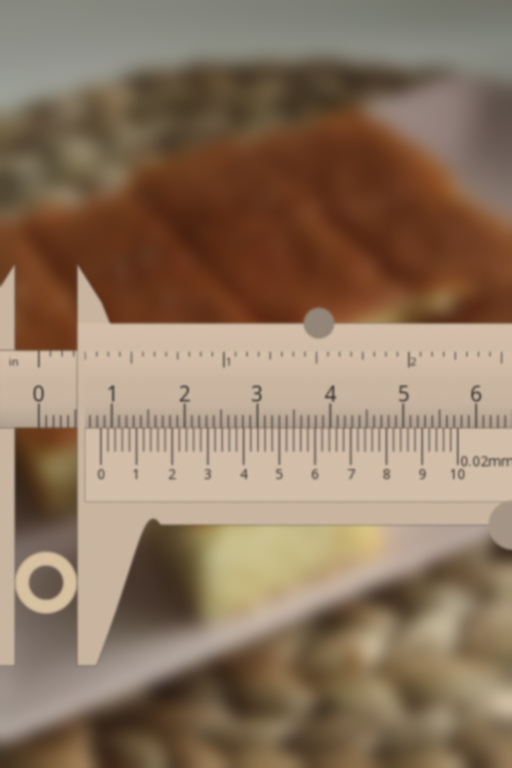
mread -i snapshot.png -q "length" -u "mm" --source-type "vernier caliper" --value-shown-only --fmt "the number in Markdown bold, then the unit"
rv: **8.5** mm
